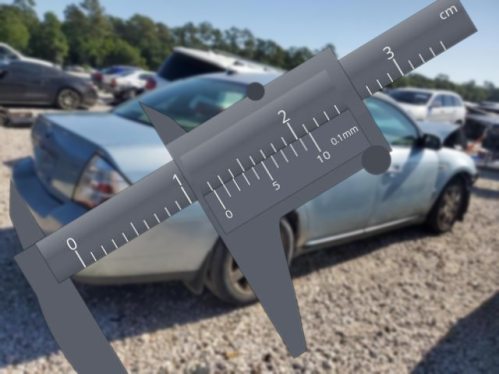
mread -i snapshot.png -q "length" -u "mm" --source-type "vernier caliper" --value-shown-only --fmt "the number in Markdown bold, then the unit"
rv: **12.1** mm
